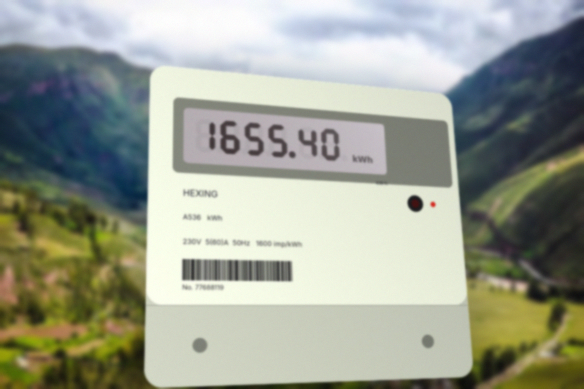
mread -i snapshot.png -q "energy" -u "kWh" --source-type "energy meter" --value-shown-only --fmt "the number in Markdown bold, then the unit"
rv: **1655.40** kWh
